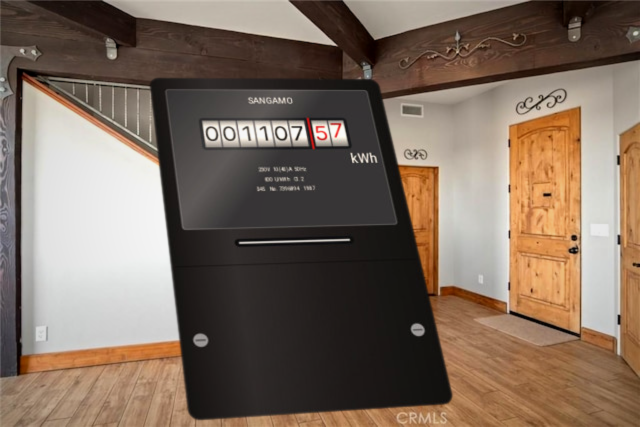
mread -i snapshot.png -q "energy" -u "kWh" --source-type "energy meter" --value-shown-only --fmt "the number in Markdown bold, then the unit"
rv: **1107.57** kWh
